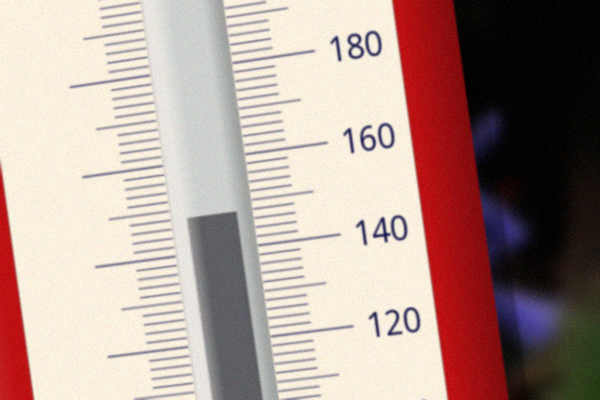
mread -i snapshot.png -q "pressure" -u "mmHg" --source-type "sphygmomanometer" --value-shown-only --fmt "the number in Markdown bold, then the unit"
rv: **148** mmHg
